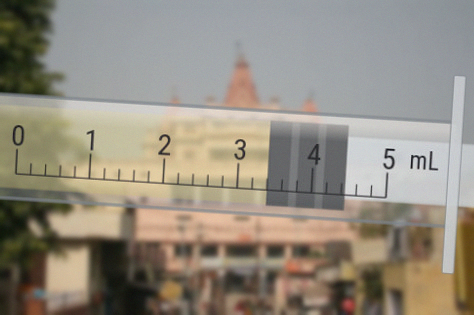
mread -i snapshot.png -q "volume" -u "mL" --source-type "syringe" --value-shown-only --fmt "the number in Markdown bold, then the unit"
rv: **3.4** mL
